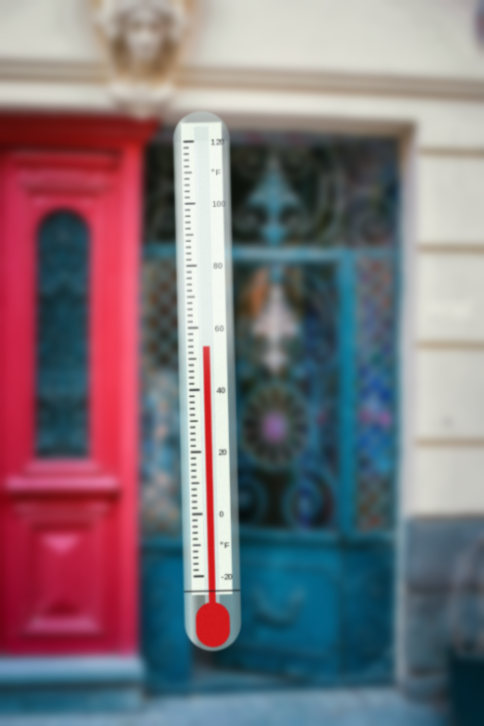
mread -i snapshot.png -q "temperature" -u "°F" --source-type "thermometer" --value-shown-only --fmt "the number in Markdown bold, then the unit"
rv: **54** °F
